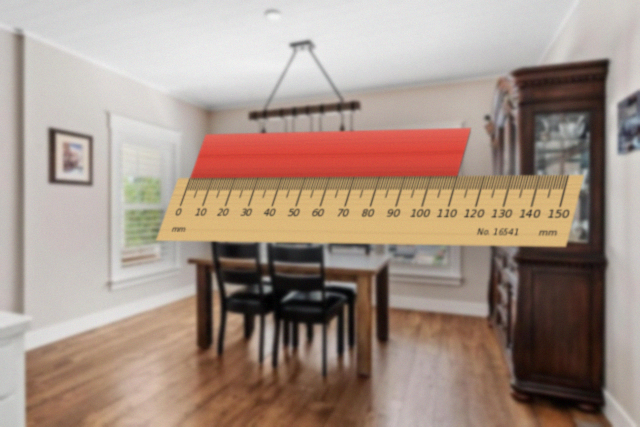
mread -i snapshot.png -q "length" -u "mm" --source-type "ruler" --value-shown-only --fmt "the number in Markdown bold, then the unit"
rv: **110** mm
